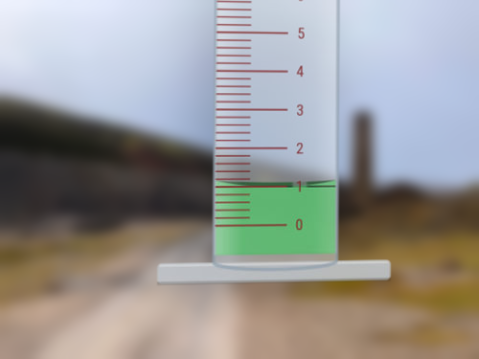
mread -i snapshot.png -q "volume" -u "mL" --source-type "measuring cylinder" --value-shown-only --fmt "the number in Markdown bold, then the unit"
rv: **1** mL
